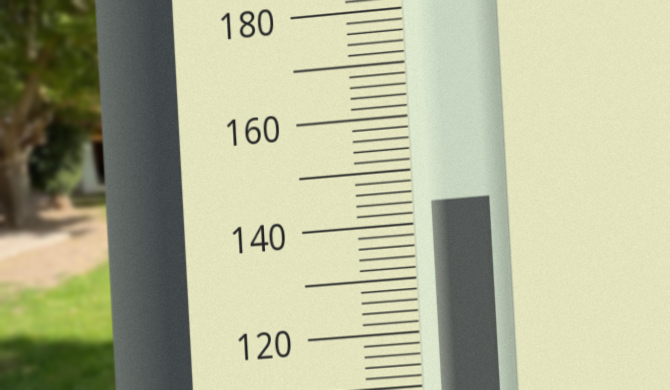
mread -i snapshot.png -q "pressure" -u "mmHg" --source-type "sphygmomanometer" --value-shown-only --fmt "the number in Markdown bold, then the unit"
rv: **144** mmHg
